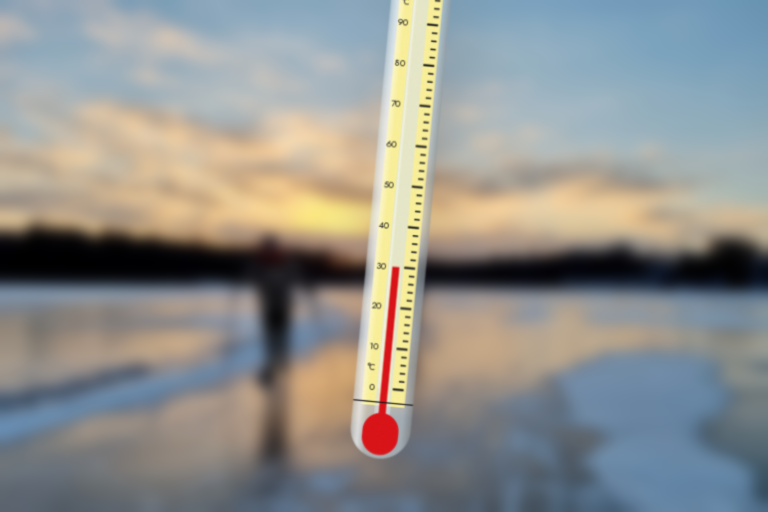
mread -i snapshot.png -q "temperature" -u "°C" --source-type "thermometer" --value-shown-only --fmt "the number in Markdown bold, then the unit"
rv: **30** °C
